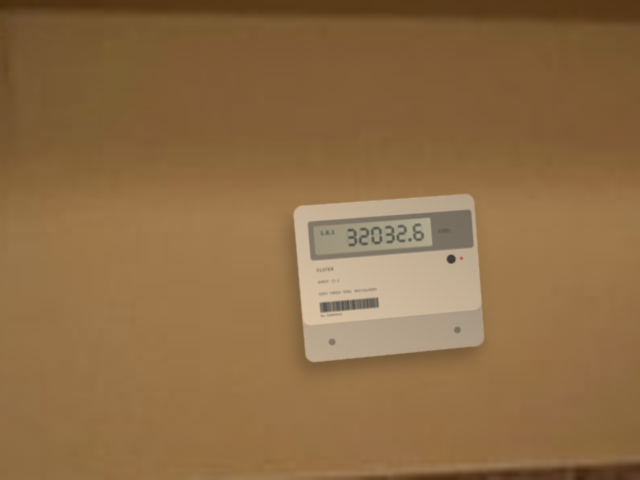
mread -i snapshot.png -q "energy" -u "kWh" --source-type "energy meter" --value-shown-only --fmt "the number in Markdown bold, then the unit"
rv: **32032.6** kWh
